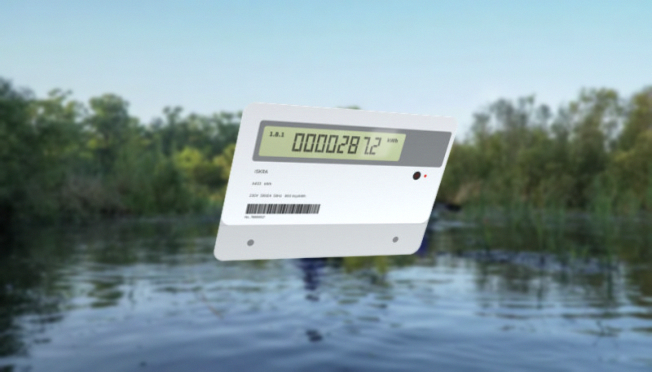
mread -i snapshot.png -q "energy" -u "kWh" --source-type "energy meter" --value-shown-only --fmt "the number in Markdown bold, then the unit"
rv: **287.2** kWh
